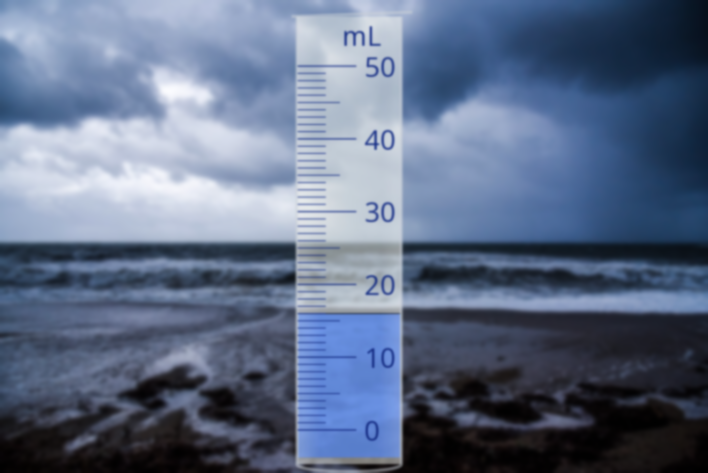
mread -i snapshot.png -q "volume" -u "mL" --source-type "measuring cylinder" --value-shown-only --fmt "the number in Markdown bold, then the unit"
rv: **16** mL
